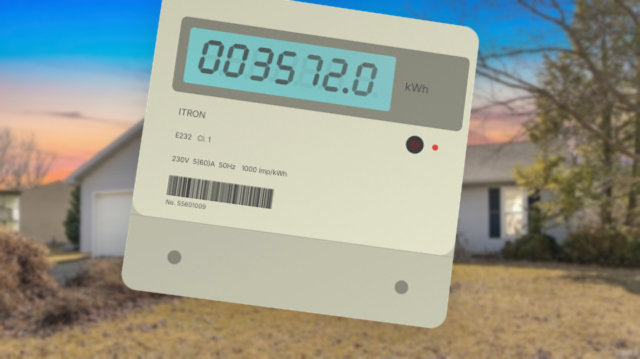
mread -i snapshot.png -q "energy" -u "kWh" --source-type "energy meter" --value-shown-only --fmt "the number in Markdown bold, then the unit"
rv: **3572.0** kWh
